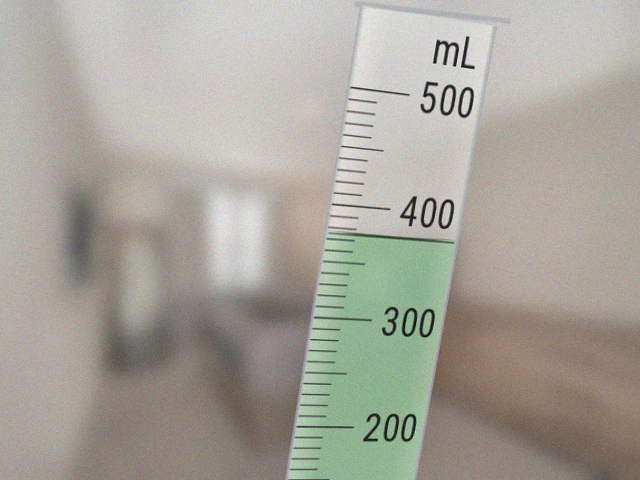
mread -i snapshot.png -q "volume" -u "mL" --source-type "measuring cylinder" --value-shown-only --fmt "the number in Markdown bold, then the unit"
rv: **375** mL
